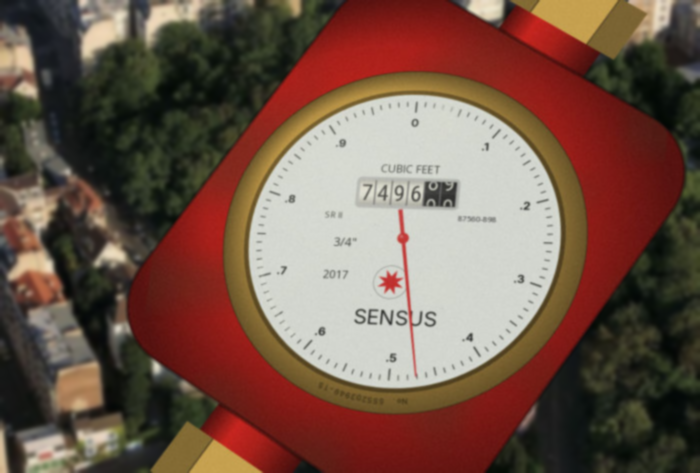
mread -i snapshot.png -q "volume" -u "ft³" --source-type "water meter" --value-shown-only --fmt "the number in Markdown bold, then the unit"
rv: **749689.47** ft³
